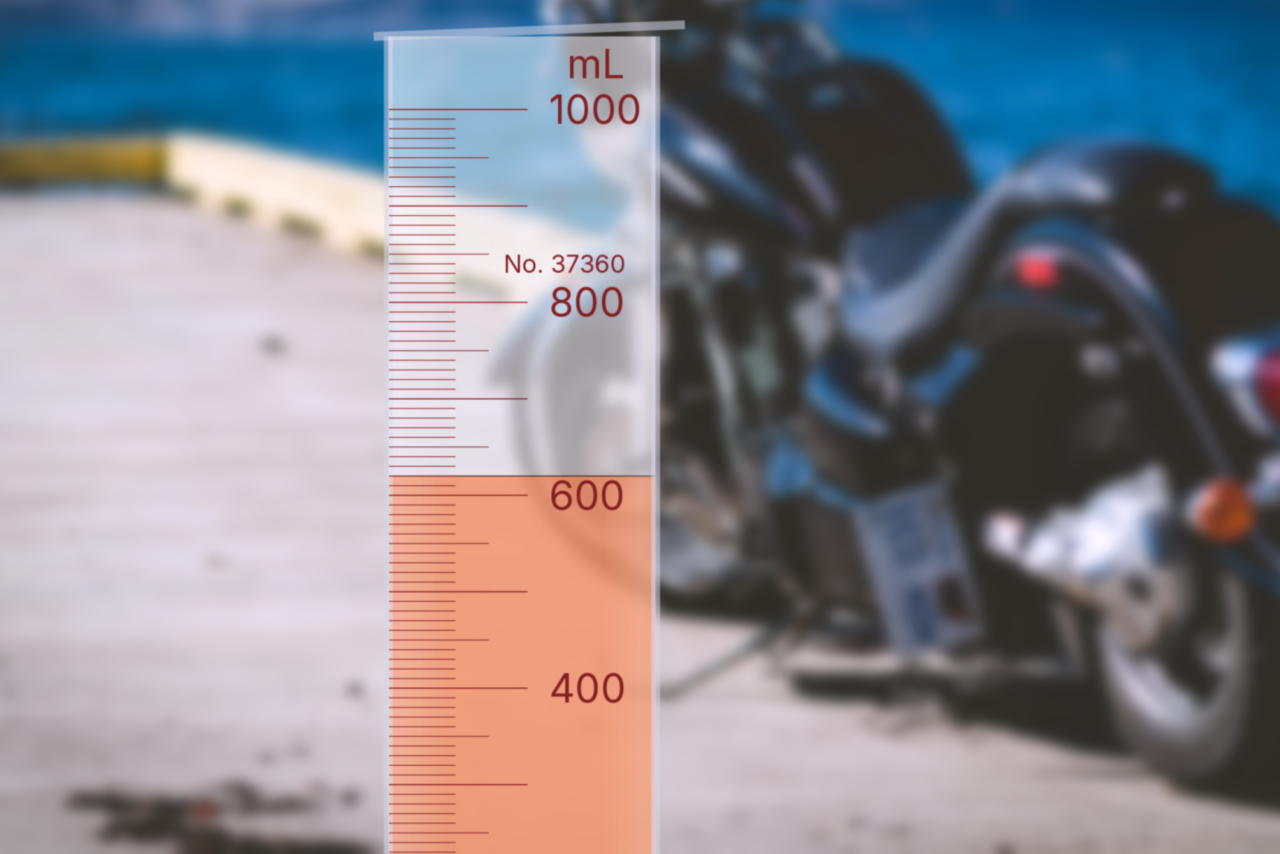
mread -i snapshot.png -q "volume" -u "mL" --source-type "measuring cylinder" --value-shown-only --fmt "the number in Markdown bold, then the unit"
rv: **620** mL
